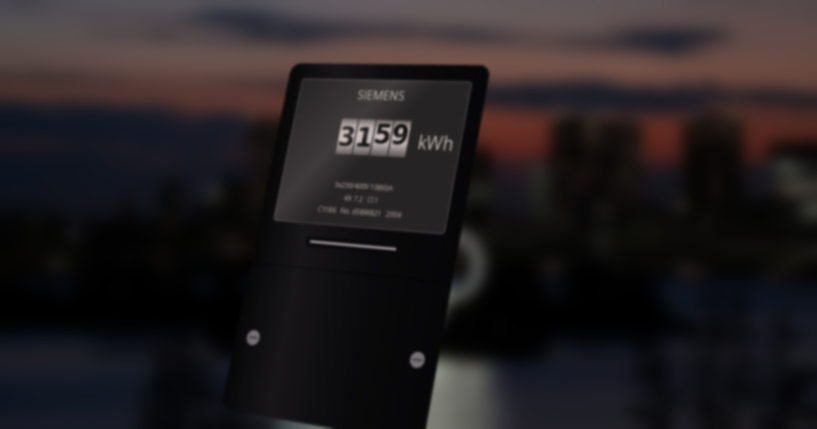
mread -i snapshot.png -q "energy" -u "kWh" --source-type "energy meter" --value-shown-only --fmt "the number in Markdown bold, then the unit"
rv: **3159** kWh
